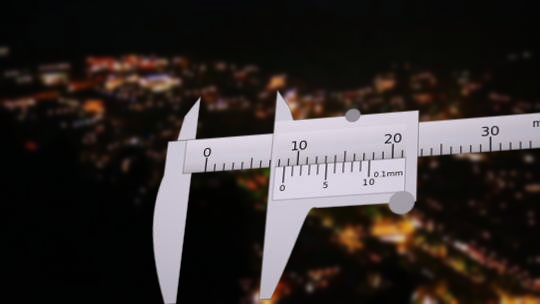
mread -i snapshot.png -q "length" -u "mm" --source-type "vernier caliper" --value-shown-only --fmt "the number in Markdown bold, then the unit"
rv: **8.6** mm
